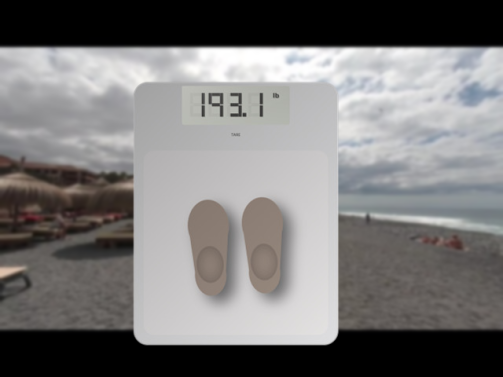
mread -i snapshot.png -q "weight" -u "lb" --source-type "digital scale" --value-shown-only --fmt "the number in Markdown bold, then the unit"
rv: **193.1** lb
